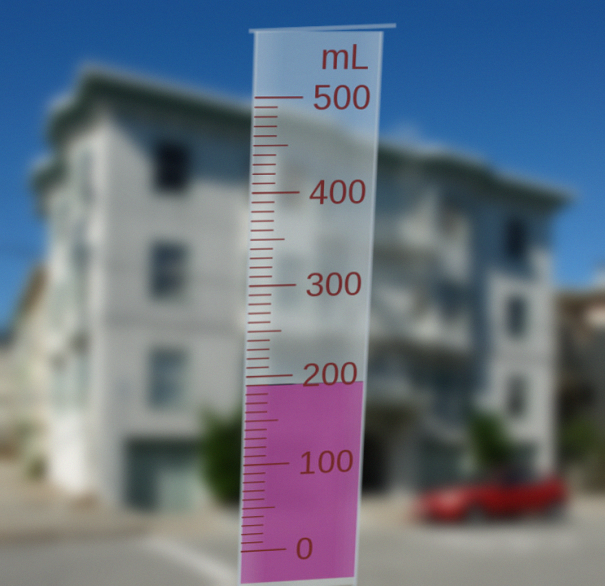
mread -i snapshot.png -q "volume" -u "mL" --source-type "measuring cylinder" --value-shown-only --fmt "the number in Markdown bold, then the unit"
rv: **190** mL
